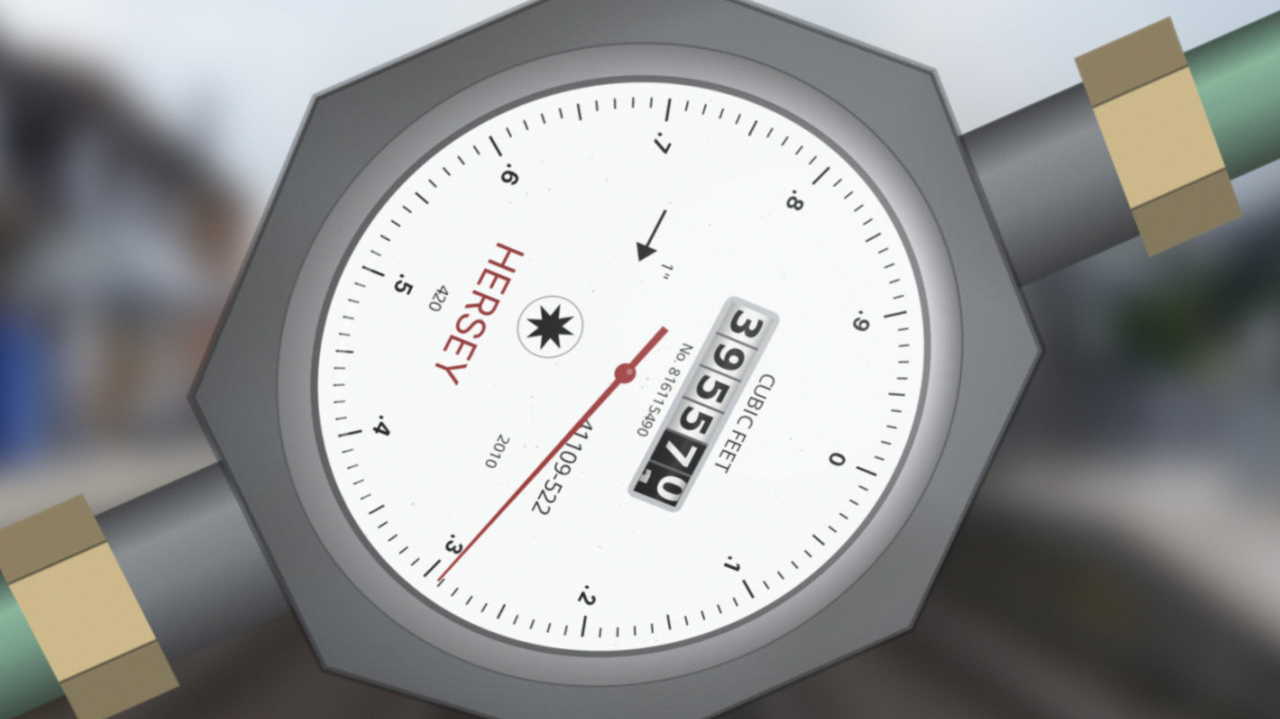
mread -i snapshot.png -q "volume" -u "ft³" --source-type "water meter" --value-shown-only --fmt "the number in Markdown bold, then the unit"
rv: **395570.29** ft³
